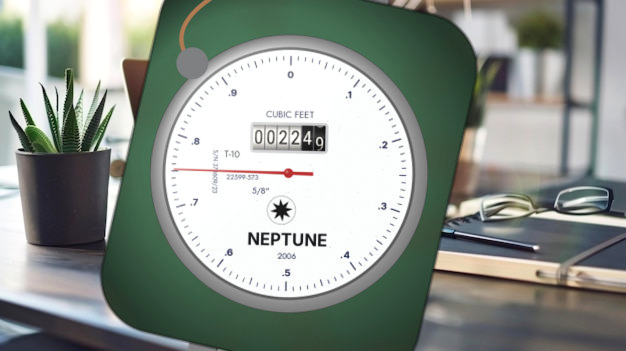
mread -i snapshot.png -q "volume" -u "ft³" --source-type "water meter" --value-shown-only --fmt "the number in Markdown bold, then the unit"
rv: **2248.75** ft³
